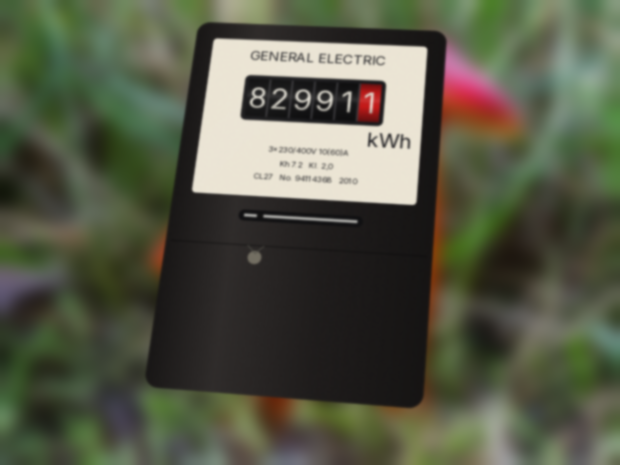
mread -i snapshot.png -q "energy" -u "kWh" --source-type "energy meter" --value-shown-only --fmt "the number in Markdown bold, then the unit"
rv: **82991.1** kWh
